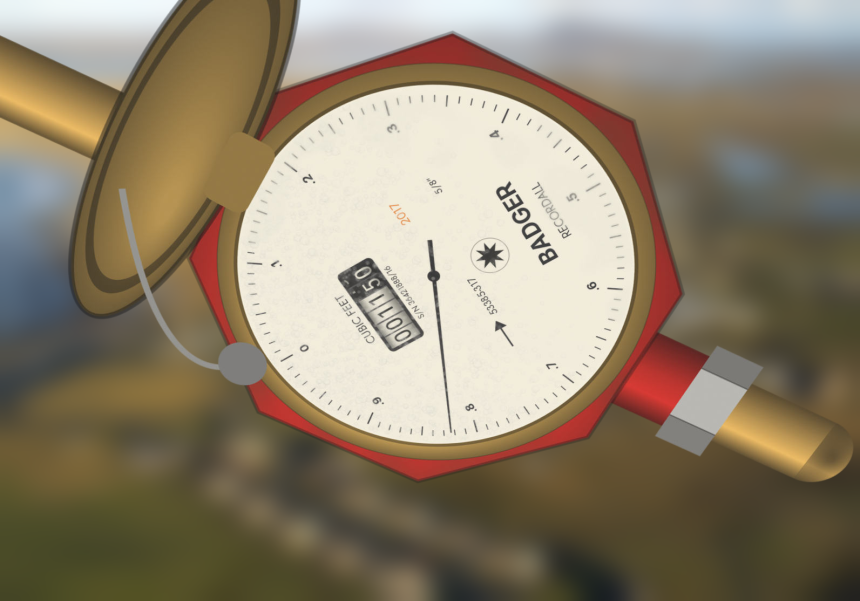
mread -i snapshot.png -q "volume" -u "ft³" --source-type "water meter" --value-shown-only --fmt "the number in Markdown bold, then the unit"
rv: **1149.82** ft³
